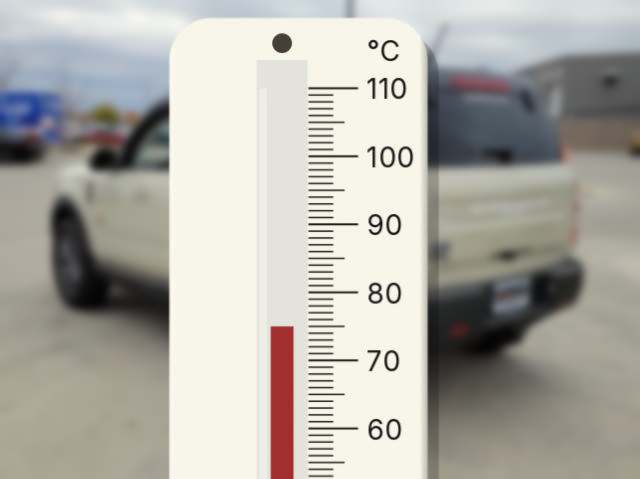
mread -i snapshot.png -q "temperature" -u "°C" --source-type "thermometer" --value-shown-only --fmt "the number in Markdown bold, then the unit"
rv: **75** °C
